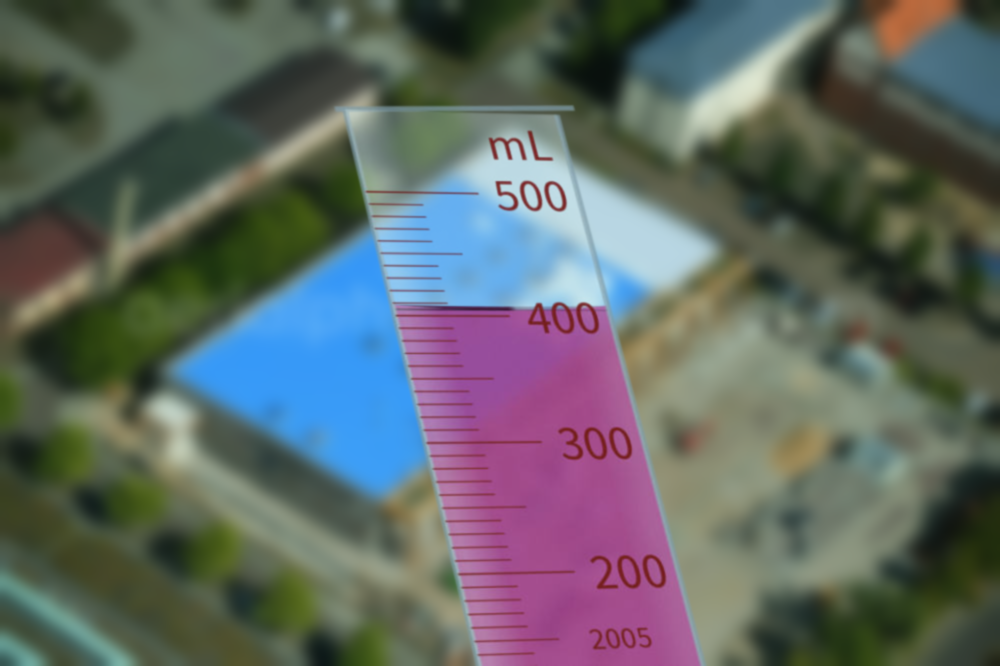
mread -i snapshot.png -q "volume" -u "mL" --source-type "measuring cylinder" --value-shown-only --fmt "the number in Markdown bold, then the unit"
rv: **405** mL
